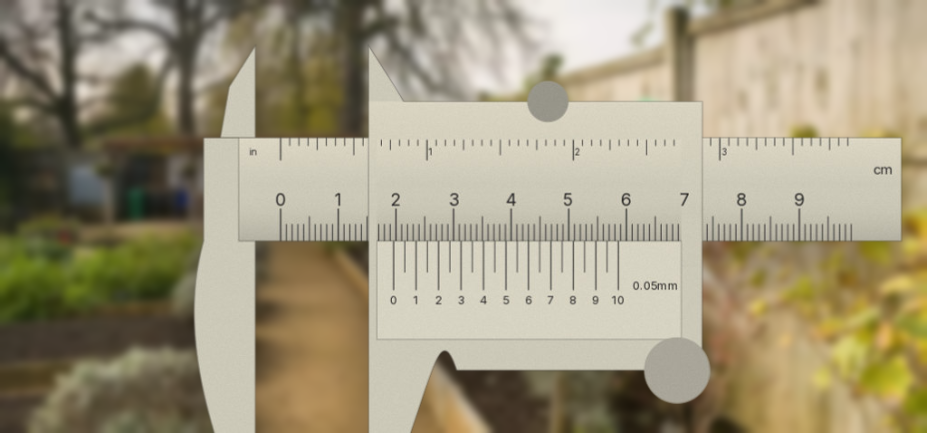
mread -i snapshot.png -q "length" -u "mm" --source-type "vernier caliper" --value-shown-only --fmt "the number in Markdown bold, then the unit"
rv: **19.6** mm
